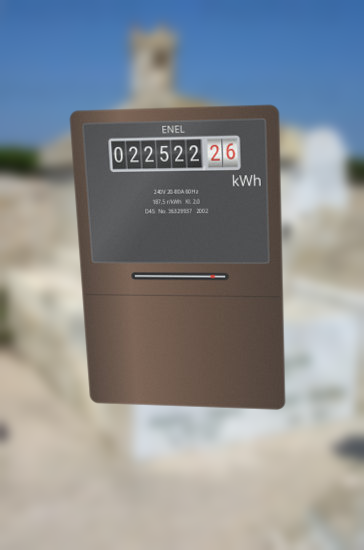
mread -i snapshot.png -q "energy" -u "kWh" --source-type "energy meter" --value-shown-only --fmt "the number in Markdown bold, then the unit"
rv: **22522.26** kWh
